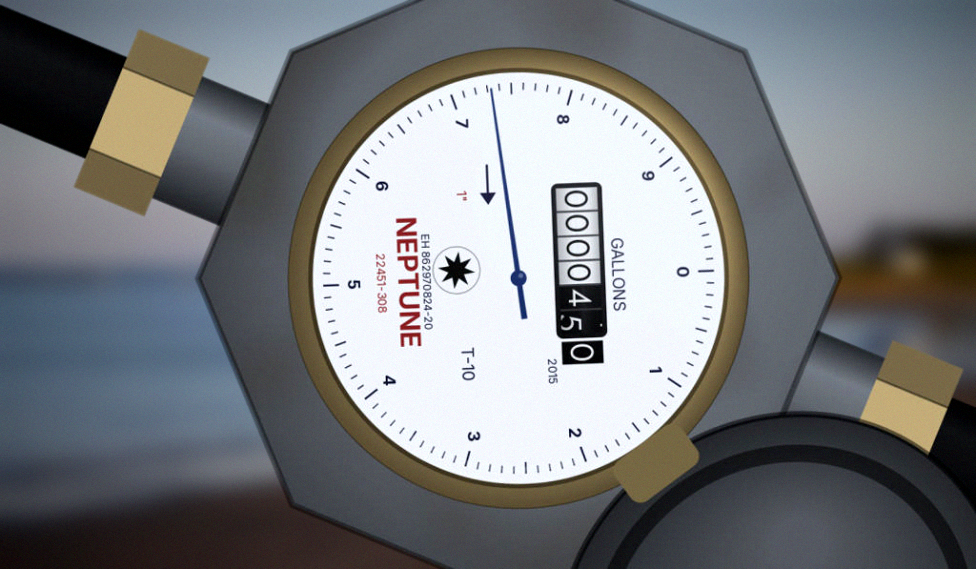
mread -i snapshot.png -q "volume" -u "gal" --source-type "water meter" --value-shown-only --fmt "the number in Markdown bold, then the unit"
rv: **447.3** gal
